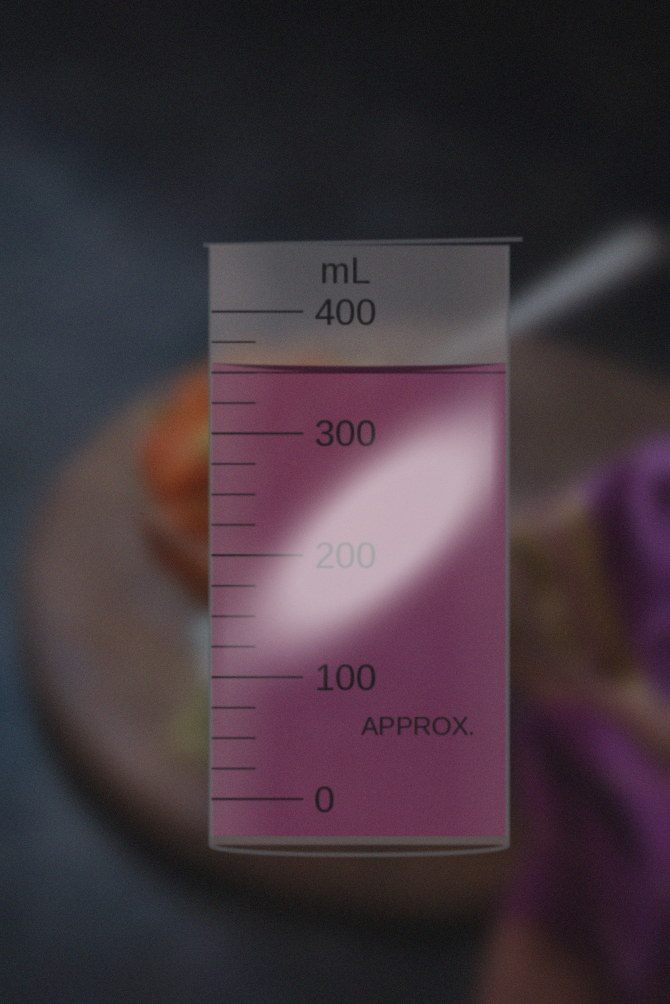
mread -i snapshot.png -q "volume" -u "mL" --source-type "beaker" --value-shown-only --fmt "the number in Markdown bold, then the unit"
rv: **350** mL
